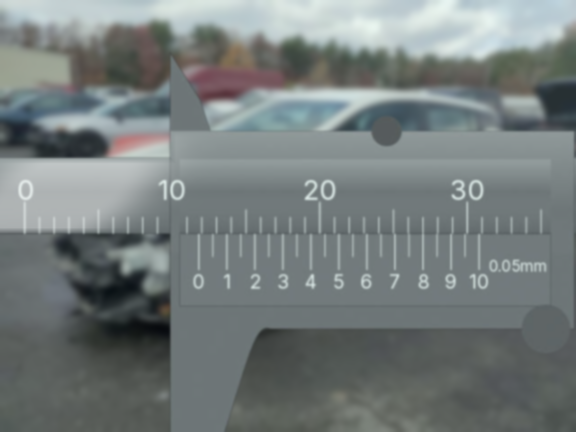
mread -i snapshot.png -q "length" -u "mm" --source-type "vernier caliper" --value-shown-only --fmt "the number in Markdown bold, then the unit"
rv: **11.8** mm
